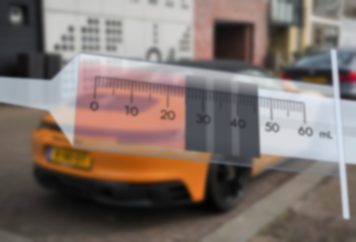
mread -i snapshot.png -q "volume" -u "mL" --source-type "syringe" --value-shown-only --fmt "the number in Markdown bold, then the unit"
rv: **25** mL
